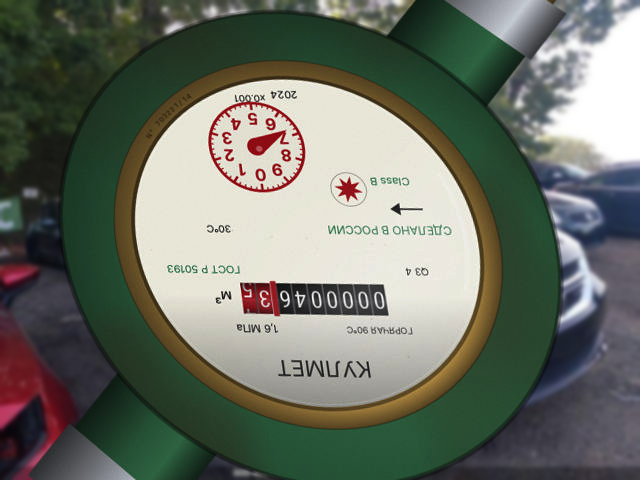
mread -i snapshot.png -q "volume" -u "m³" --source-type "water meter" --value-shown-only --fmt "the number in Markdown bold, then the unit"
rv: **46.346** m³
